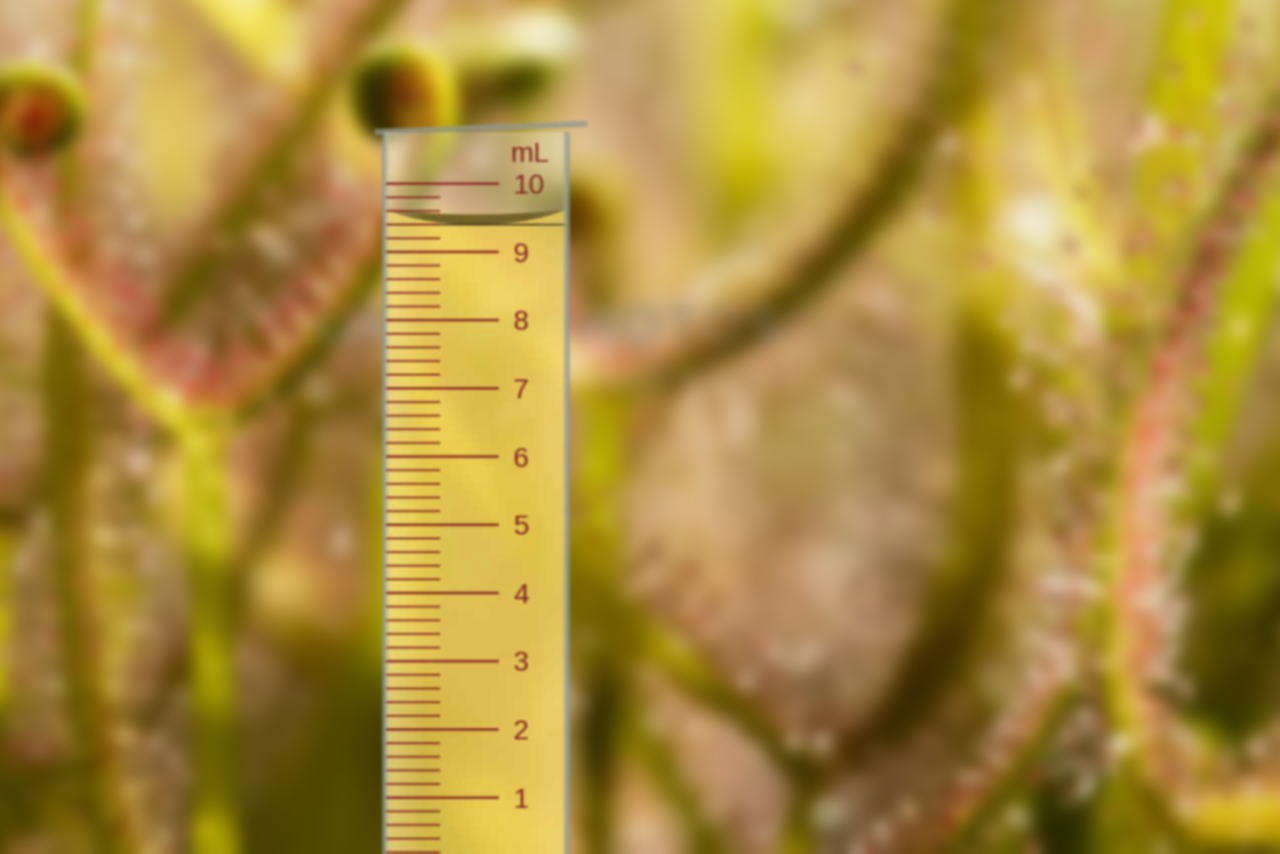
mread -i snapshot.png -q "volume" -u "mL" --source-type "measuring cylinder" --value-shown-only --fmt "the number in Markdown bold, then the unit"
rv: **9.4** mL
